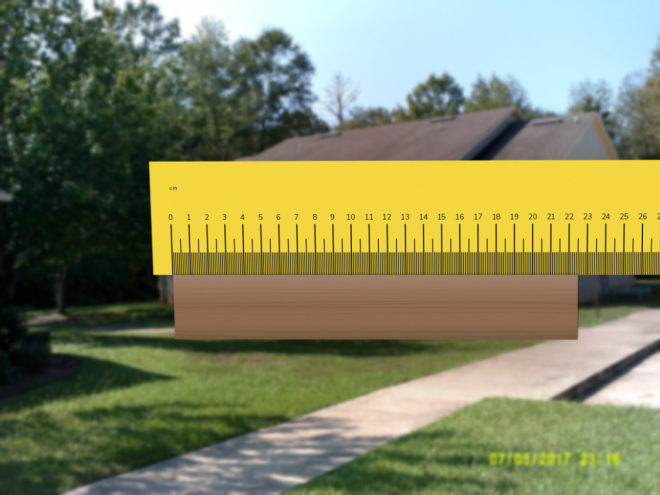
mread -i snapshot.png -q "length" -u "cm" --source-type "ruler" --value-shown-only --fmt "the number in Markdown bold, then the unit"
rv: **22.5** cm
